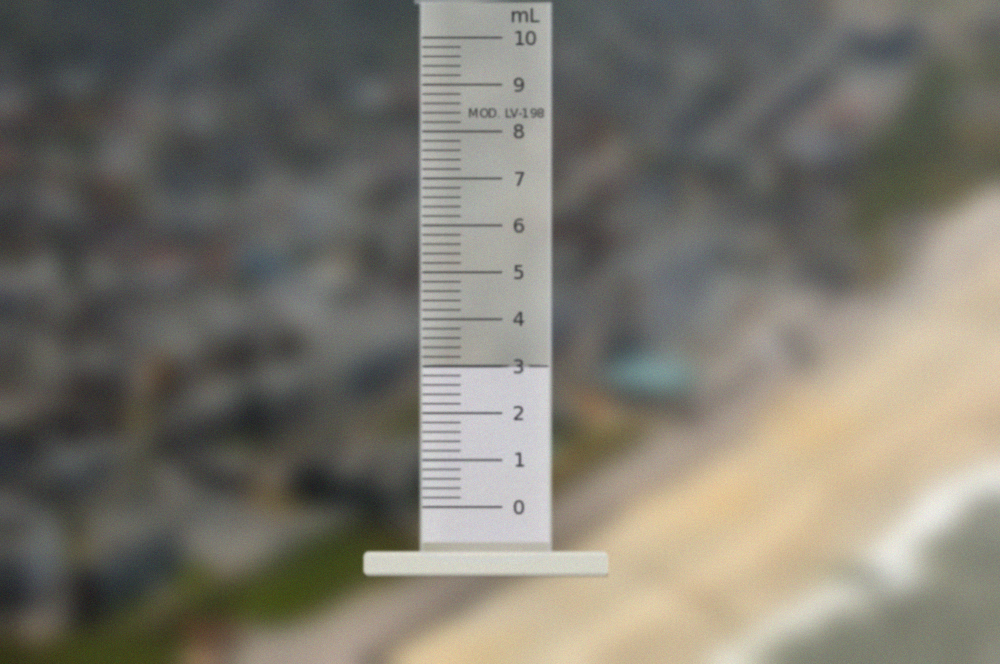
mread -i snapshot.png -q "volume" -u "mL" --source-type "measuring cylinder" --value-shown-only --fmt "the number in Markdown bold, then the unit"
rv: **3** mL
